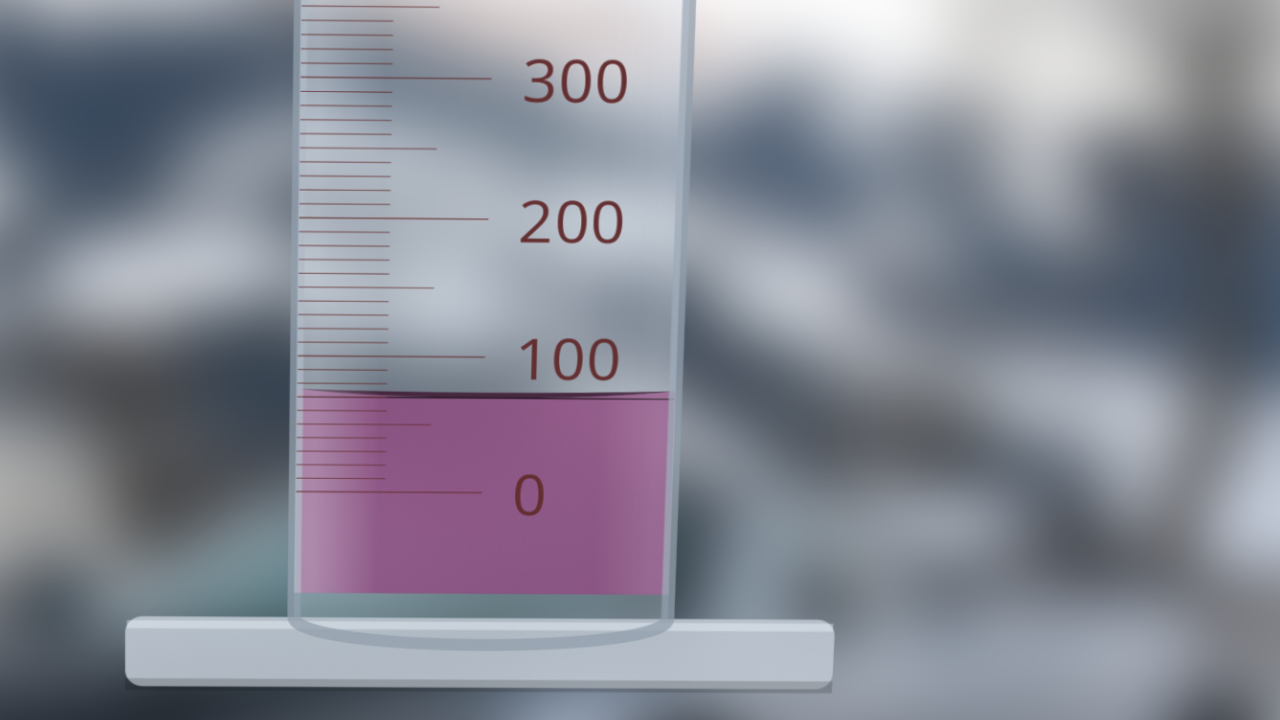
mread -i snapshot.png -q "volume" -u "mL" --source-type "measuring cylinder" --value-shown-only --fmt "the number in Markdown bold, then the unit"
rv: **70** mL
